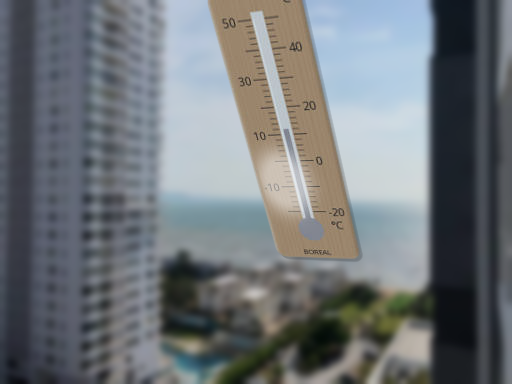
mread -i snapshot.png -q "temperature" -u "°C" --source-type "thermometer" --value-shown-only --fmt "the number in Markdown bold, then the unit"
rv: **12** °C
